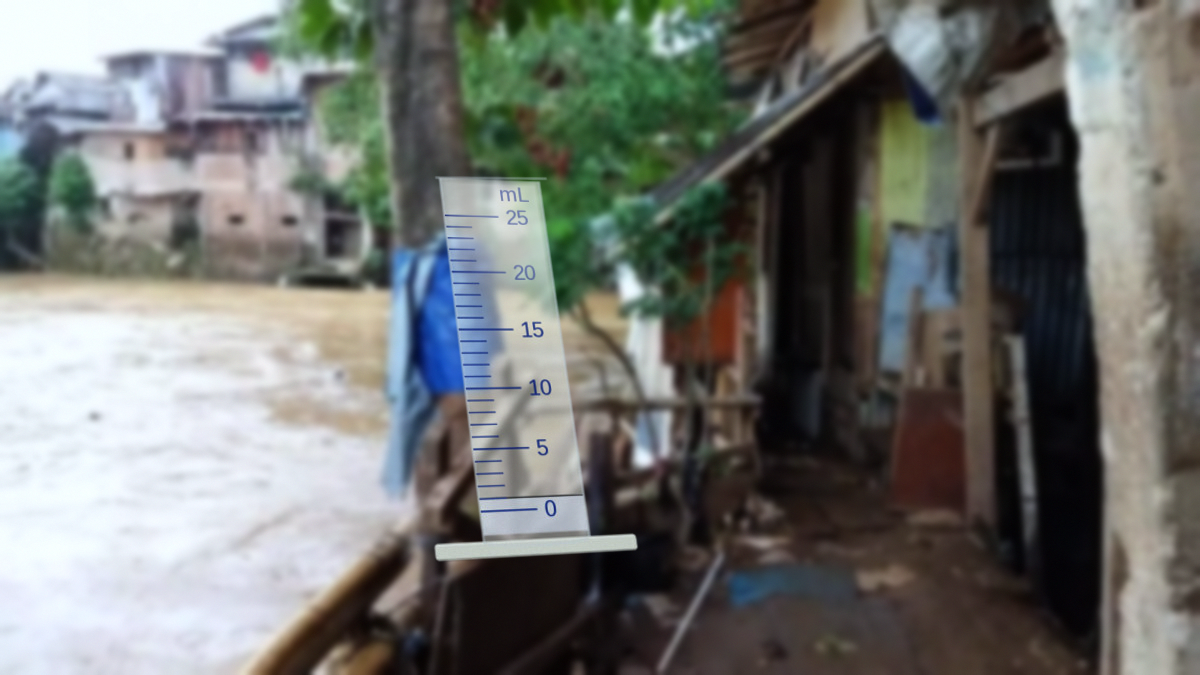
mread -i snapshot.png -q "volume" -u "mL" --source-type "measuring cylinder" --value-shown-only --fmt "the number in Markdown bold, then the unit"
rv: **1** mL
